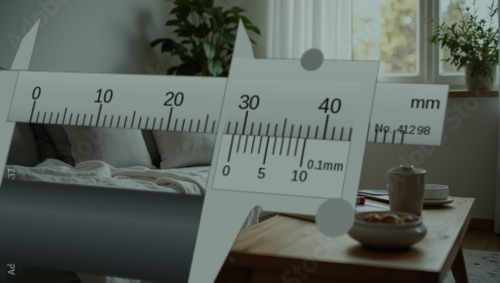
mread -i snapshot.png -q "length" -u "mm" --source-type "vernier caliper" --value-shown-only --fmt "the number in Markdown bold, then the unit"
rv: **28.8** mm
